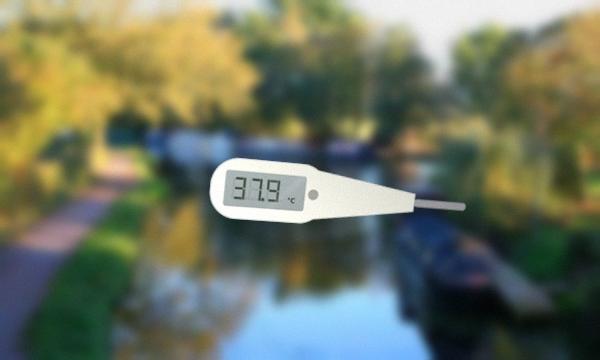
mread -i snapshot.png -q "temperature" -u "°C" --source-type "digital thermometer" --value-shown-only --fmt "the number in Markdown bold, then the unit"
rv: **37.9** °C
